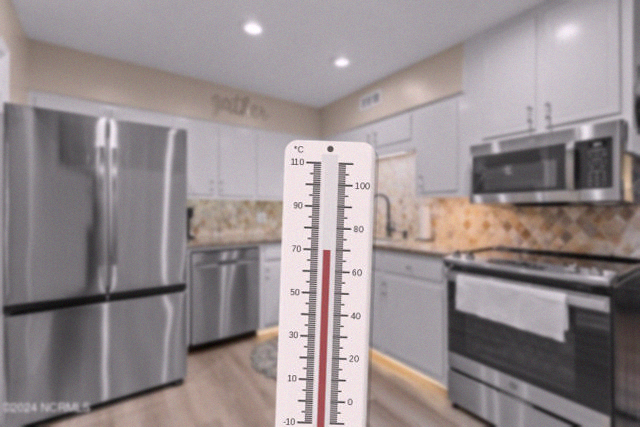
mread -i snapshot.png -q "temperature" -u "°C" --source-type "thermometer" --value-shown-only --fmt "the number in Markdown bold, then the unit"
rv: **70** °C
